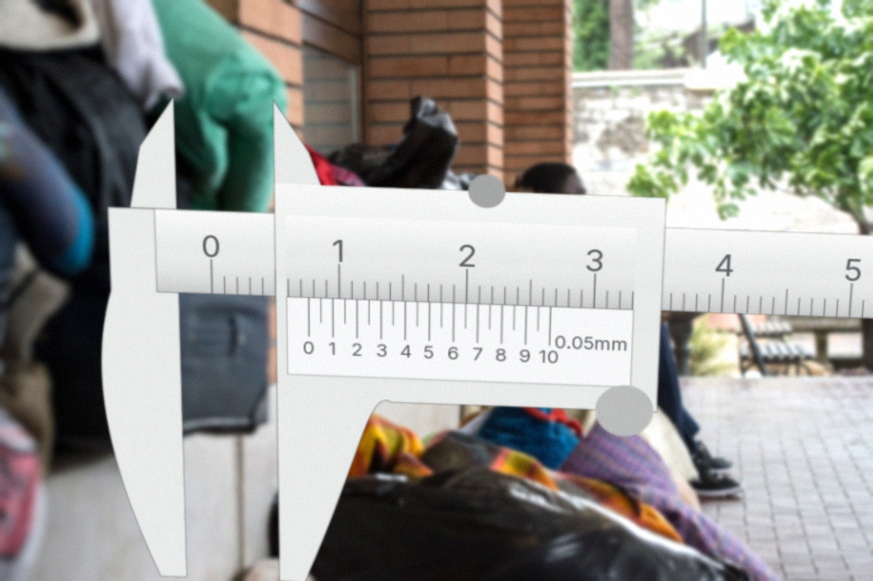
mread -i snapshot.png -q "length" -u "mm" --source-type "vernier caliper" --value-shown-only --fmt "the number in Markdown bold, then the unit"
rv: **7.6** mm
